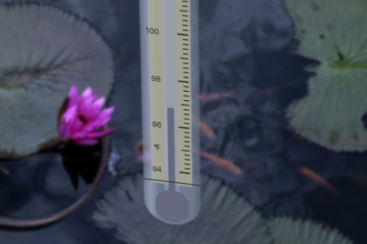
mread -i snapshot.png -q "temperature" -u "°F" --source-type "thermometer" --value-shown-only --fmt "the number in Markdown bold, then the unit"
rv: **96.8** °F
